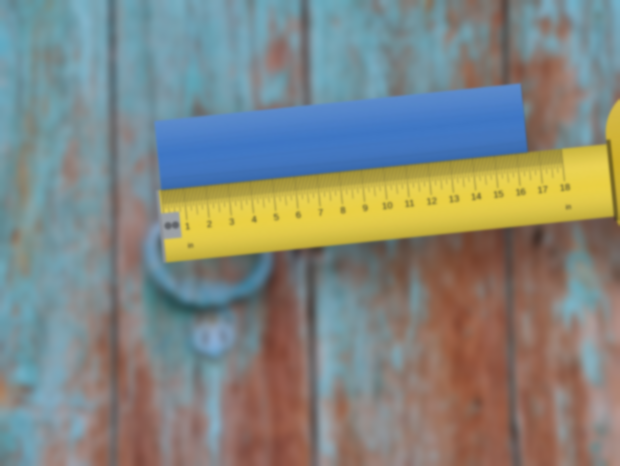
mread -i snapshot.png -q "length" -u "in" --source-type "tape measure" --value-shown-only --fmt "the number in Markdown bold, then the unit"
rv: **16.5** in
